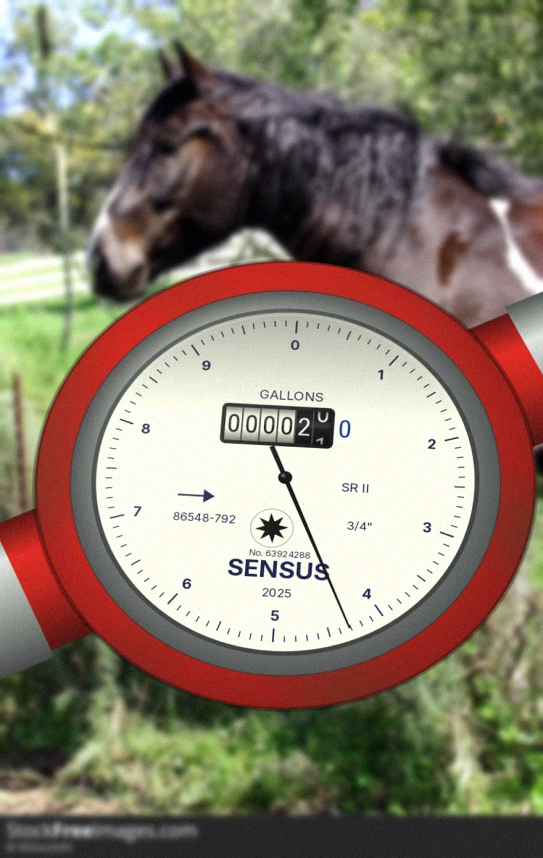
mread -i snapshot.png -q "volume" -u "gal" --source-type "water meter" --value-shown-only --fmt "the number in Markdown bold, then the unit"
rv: **204.3** gal
